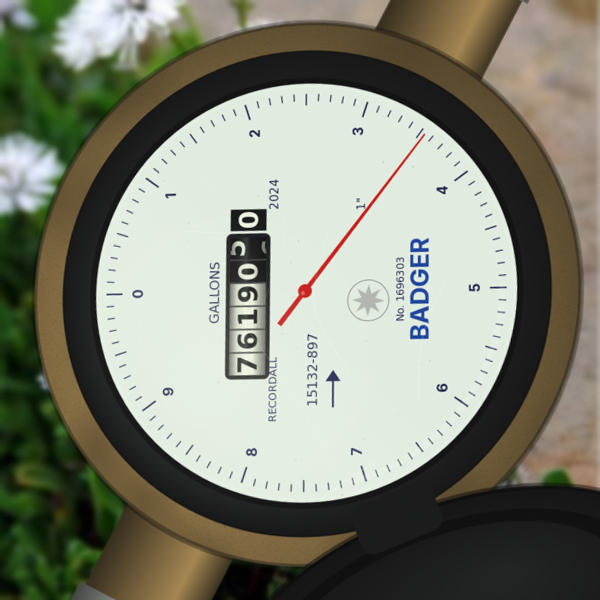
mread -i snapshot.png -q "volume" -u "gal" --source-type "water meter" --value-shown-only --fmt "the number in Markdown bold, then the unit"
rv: **7619053.5** gal
